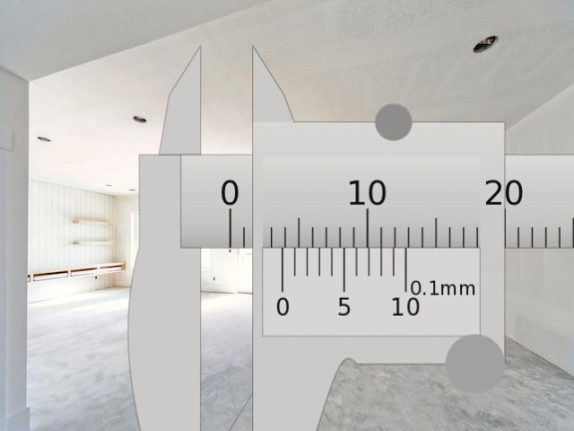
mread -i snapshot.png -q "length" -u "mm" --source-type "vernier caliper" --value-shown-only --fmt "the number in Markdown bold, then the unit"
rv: **3.8** mm
